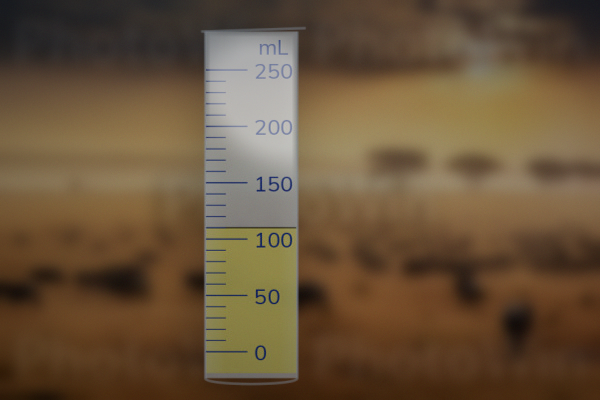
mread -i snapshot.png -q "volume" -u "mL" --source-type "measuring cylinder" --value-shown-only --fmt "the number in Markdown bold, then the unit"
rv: **110** mL
